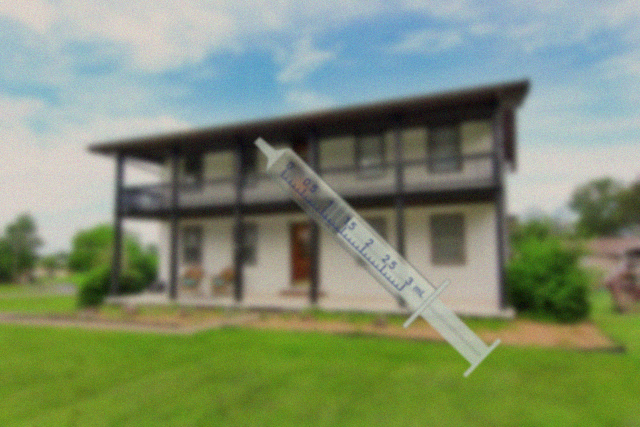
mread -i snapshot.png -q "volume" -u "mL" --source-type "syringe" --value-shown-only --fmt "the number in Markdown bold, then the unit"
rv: **1** mL
